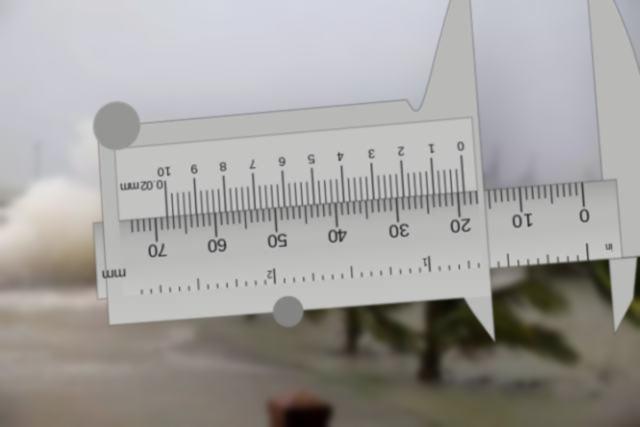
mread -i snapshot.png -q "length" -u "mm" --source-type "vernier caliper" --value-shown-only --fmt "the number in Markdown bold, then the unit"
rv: **19.0** mm
